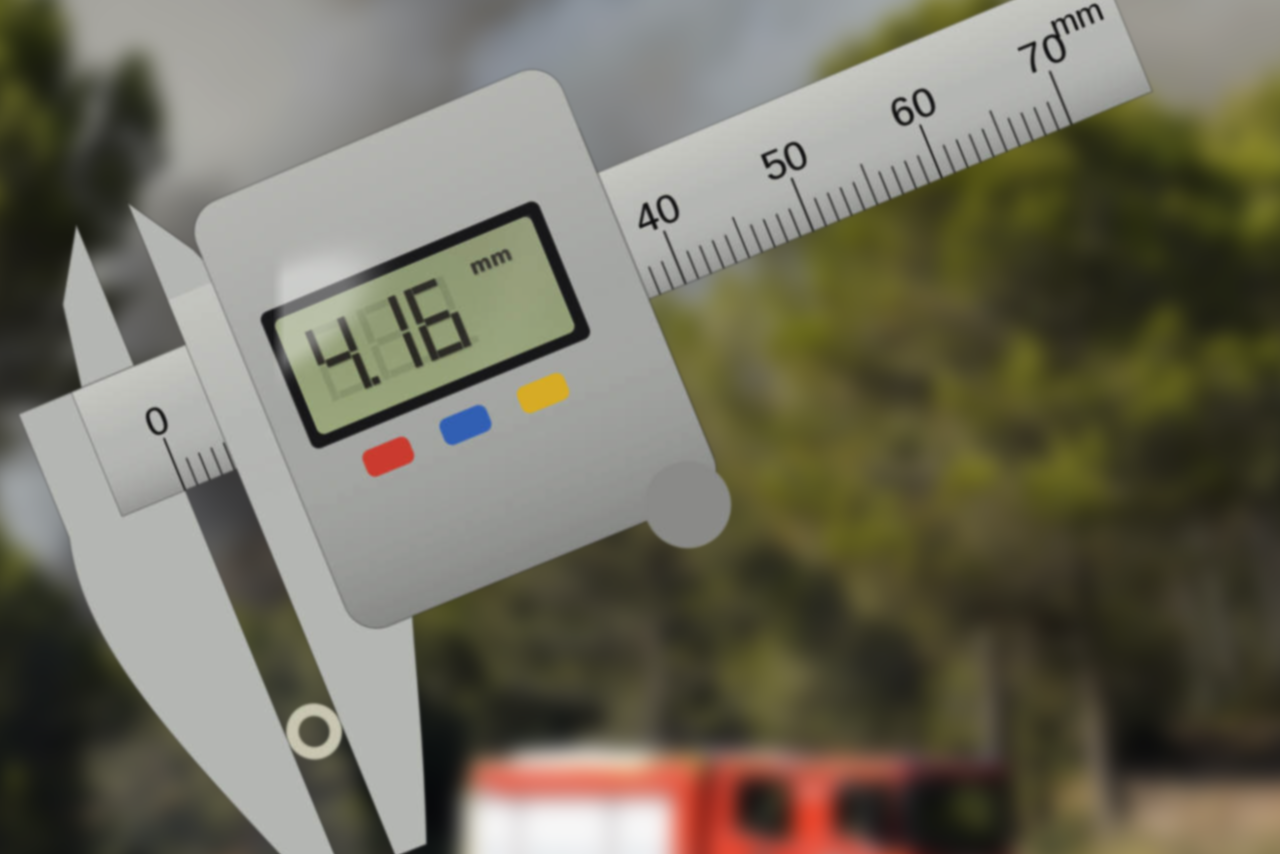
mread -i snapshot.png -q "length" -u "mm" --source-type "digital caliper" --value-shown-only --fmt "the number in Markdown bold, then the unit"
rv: **4.16** mm
